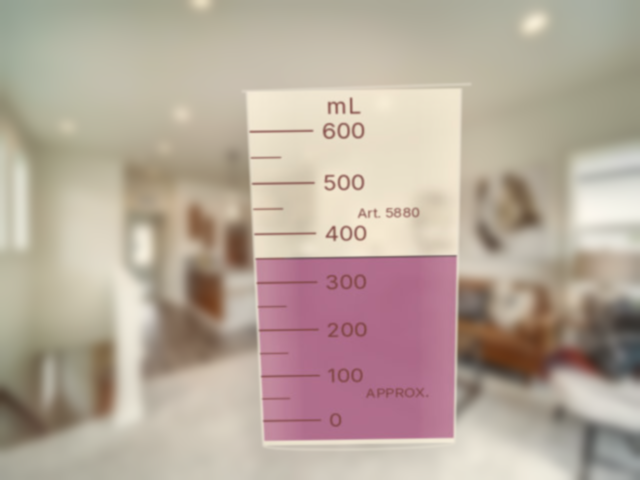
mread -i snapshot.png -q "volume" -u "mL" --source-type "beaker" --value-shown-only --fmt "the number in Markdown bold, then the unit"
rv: **350** mL
